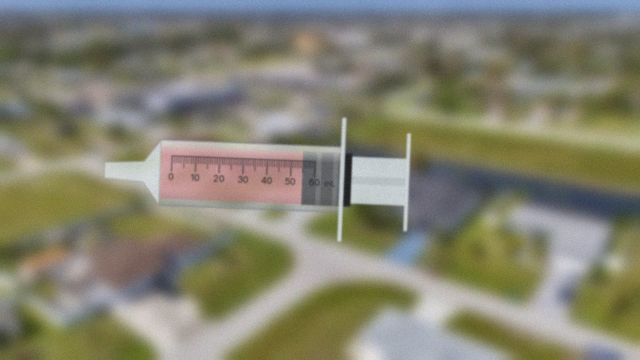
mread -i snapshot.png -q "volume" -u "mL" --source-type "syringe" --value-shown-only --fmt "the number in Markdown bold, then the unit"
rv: **55** mL
